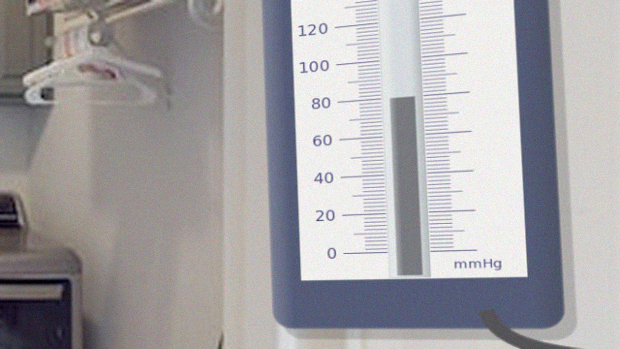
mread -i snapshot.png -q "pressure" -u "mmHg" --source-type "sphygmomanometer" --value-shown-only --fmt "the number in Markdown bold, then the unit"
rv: **80** mmHg
